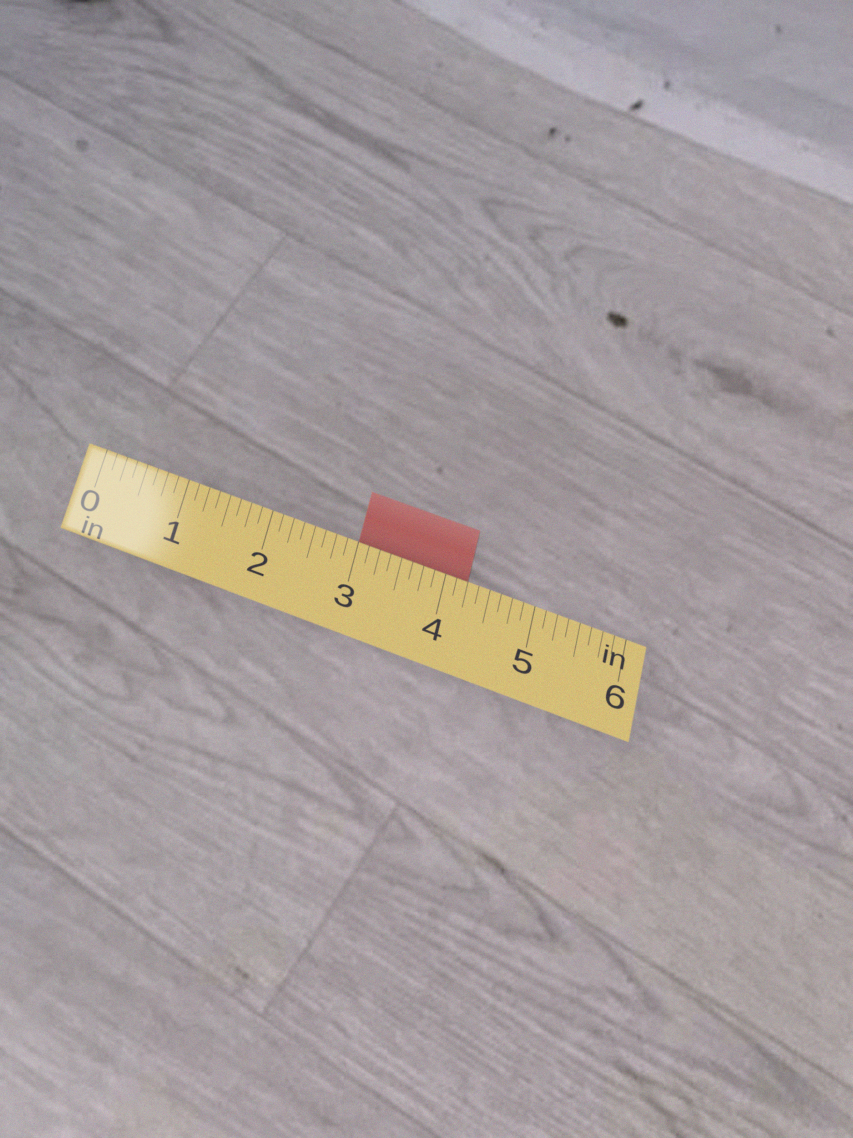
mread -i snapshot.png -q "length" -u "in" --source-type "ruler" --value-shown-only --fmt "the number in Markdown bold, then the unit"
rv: **1.25** in
